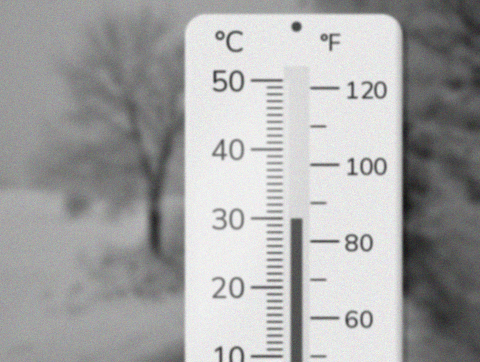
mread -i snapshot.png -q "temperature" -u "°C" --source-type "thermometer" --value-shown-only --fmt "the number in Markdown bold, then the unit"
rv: **30** °C
